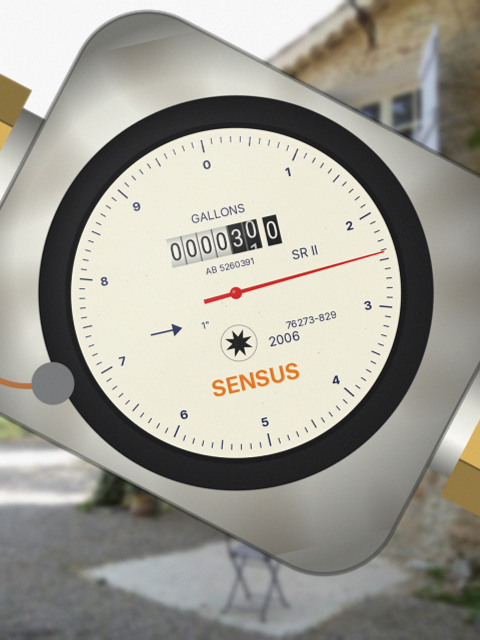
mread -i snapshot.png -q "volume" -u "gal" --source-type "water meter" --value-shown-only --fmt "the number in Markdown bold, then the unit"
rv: **302.4** gal
